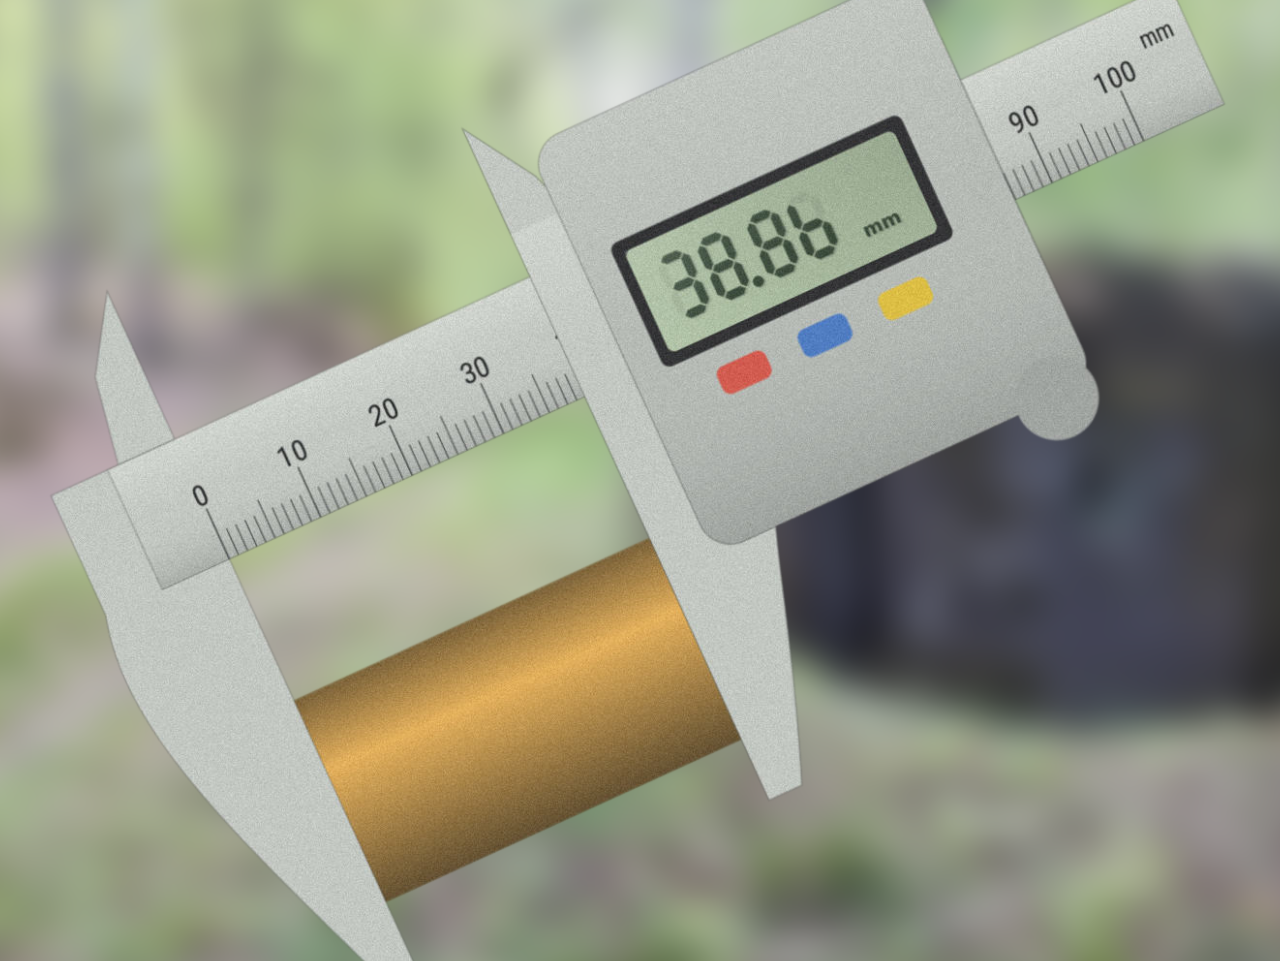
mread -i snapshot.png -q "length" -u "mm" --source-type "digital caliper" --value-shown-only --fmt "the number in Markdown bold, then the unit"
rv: **38.86** mm
